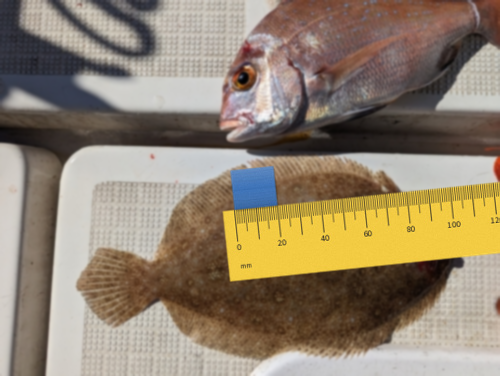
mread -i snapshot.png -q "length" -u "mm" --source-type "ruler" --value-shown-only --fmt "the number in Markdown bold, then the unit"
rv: **20** mm
